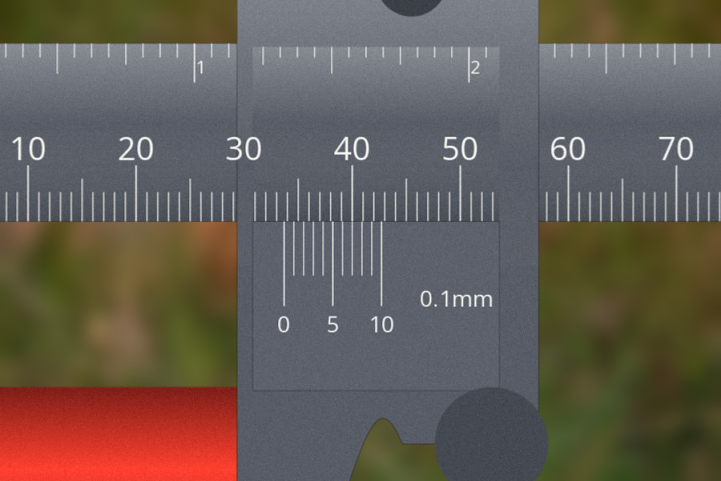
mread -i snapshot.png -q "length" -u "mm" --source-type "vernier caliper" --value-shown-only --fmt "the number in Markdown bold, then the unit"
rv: **33.7** mm
